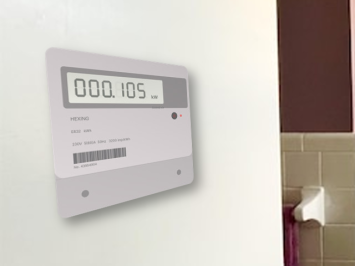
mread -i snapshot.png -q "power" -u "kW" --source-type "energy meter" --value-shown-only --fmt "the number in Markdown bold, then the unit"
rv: **0.105** kW
